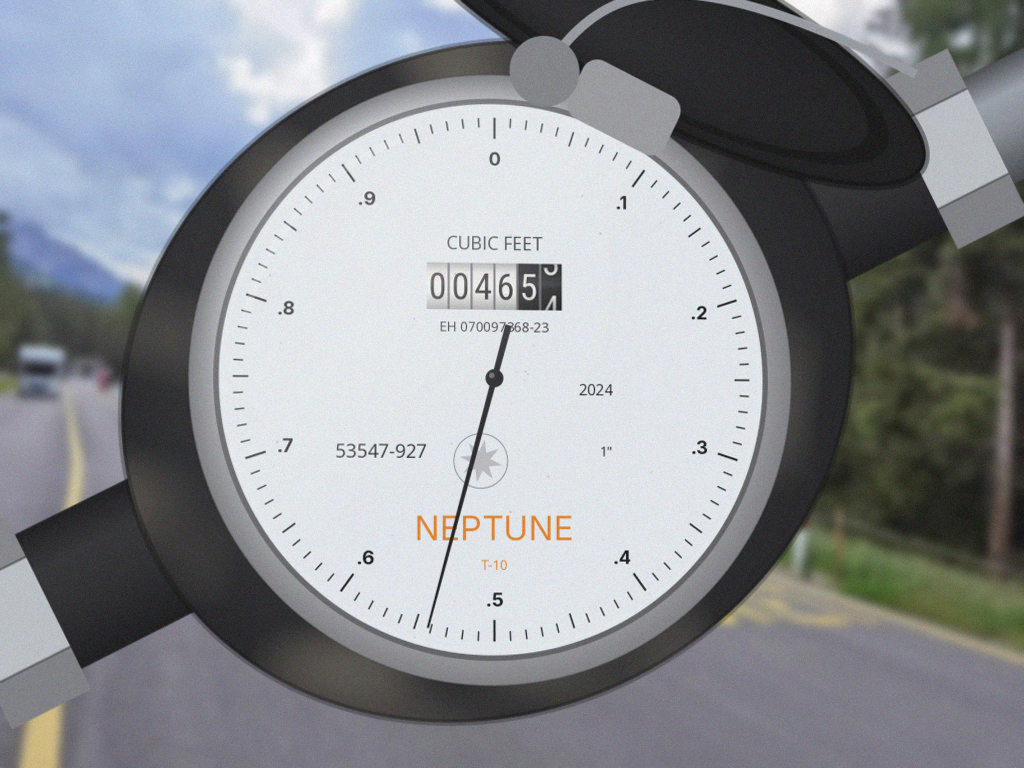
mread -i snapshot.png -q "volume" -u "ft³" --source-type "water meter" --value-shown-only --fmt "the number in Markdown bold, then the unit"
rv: **4653.54** ft³
